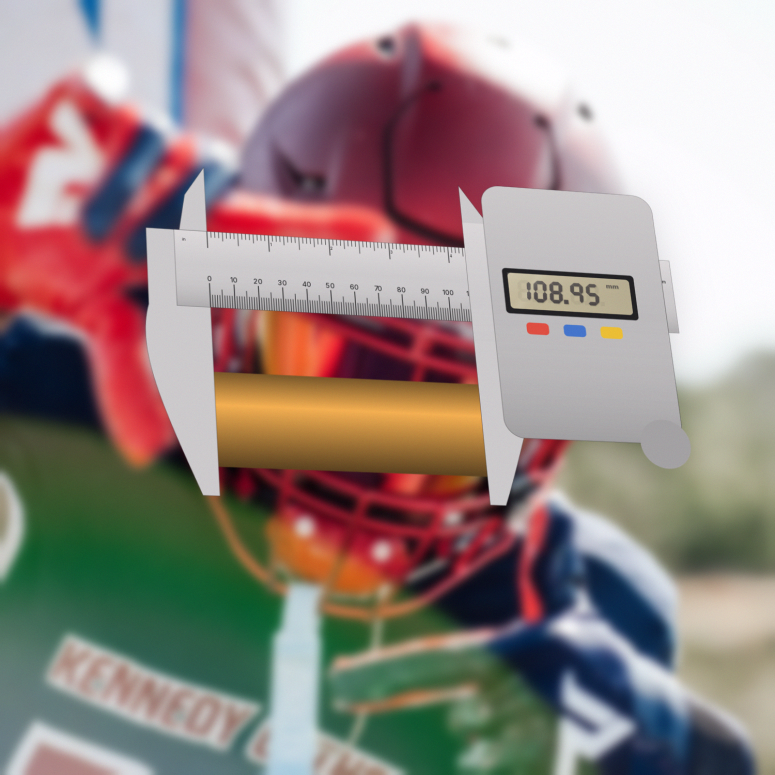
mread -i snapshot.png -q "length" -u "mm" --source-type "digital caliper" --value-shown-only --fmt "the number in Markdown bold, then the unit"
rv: **108.95** mm
